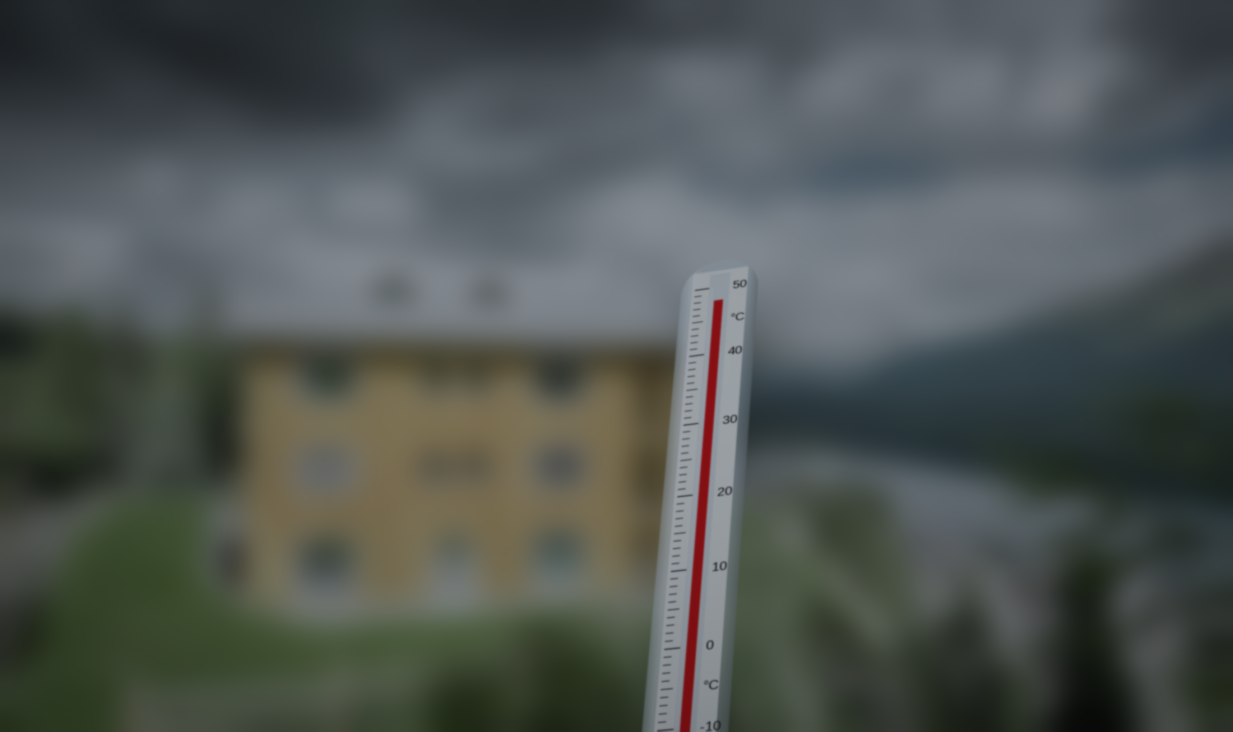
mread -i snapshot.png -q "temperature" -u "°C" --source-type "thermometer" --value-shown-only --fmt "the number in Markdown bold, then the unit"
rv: **48** °C
